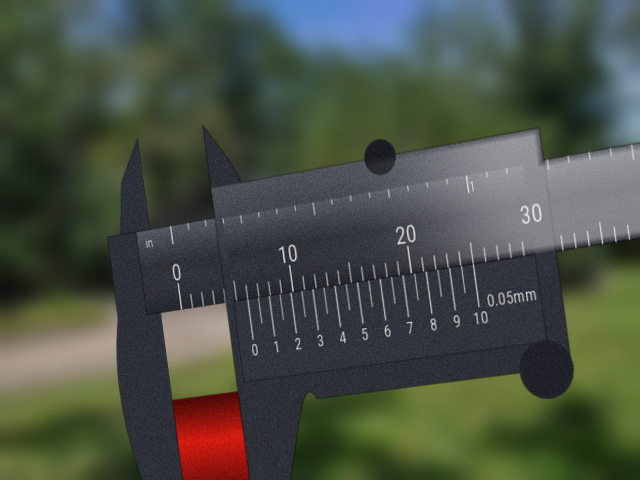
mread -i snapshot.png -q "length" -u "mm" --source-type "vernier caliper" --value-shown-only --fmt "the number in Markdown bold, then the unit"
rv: **6.0** mm
